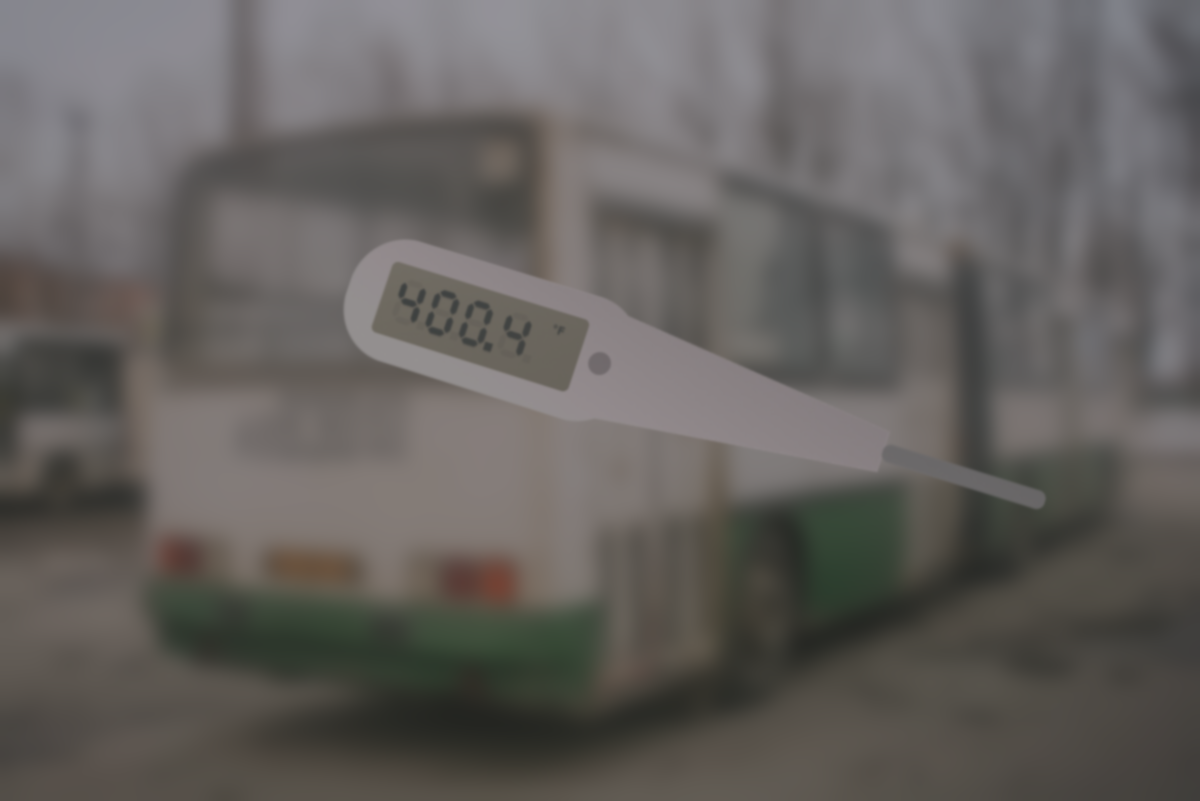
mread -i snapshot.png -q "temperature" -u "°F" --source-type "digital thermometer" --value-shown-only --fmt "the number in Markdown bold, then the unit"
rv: **400.4** °F
